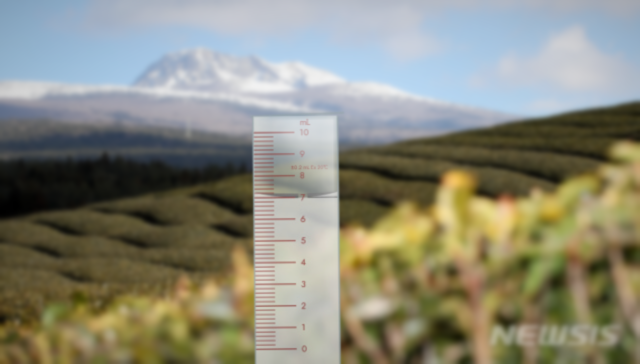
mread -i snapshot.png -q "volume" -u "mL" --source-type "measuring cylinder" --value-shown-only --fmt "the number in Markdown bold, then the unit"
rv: **7** mL
